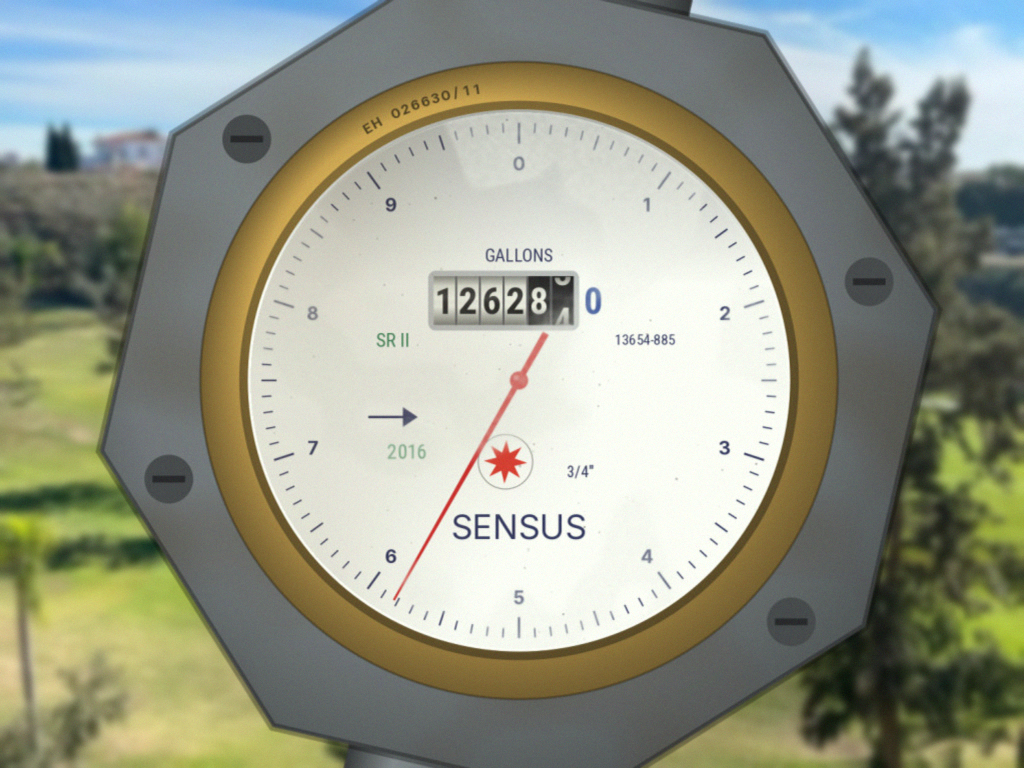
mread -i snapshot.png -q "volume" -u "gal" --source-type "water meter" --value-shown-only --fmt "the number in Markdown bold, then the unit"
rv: **1262835.8** gal
